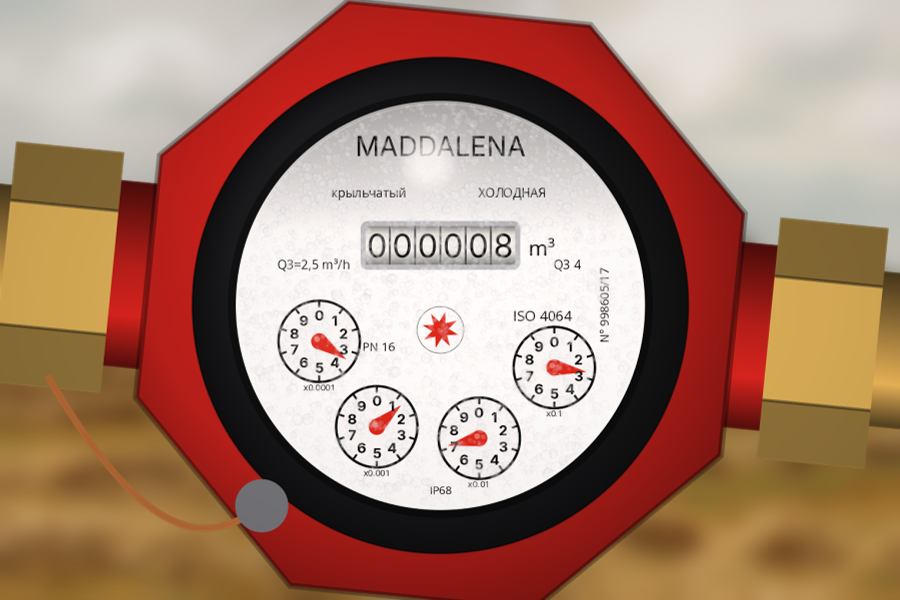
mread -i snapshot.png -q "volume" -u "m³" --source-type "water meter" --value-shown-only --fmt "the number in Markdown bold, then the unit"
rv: **8.2713** m³
